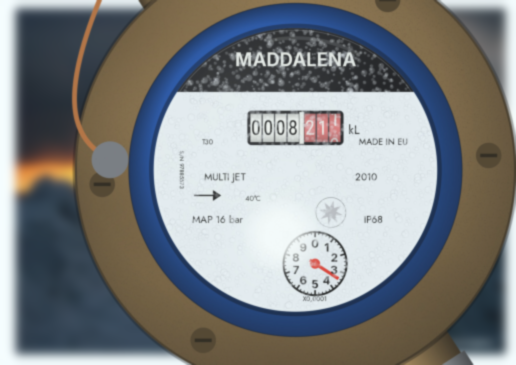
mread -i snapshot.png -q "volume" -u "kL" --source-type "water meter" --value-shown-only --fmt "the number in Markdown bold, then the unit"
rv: **8.2113** kL
